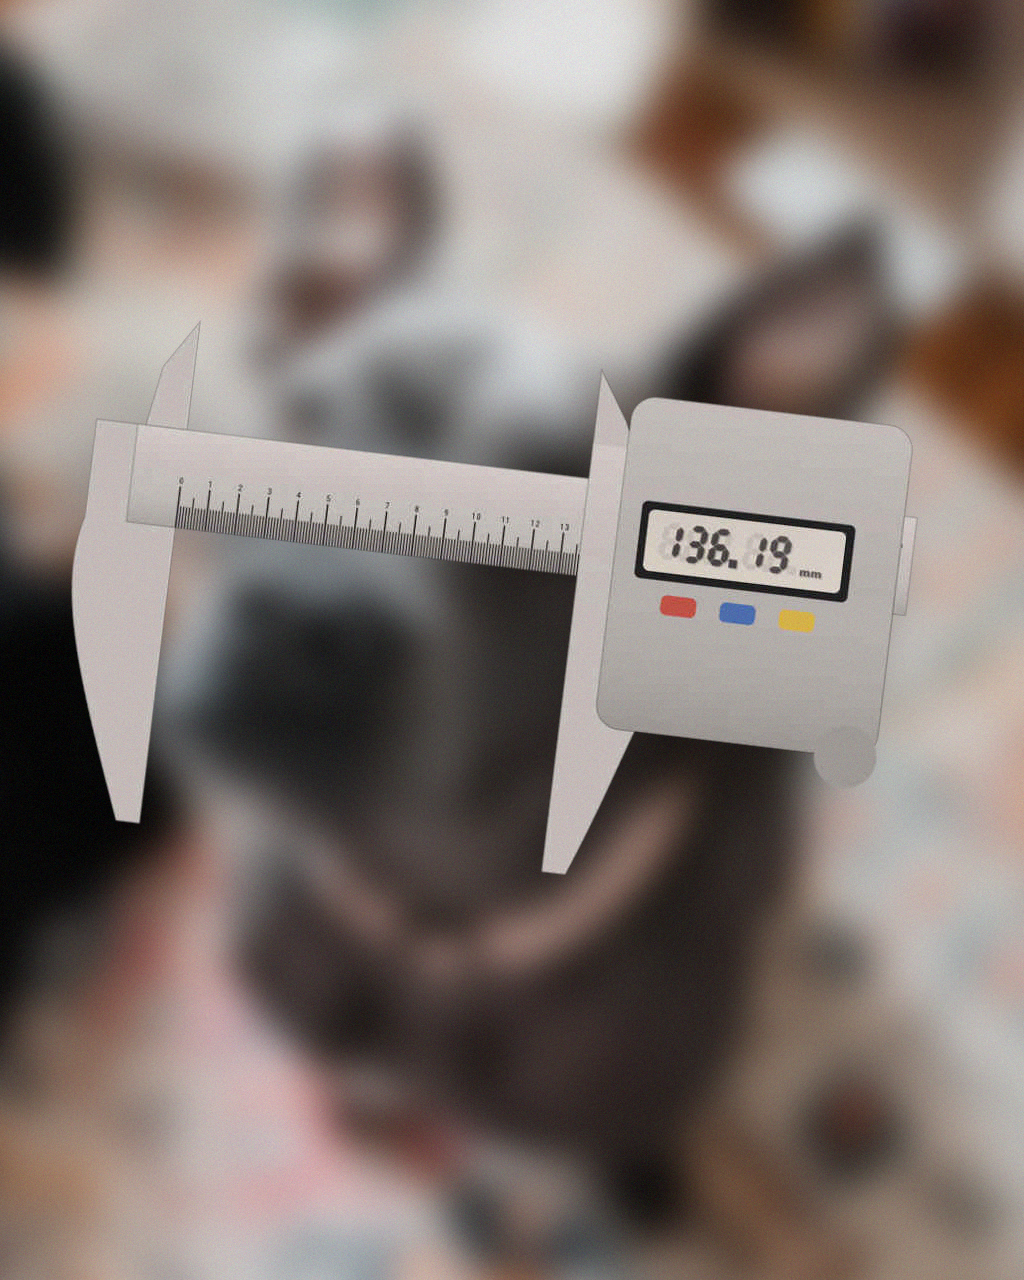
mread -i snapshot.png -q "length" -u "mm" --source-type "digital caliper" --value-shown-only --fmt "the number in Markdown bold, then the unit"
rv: **136.19** mm
